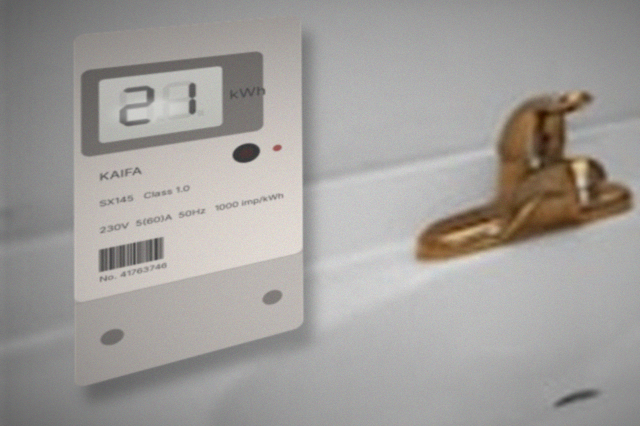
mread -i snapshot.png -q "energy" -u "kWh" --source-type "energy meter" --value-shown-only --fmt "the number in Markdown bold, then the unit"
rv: **21** kWh
